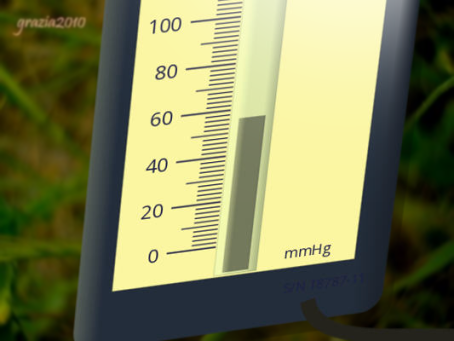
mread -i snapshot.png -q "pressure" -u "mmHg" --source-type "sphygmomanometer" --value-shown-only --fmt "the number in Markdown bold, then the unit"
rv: **56** mmHg
